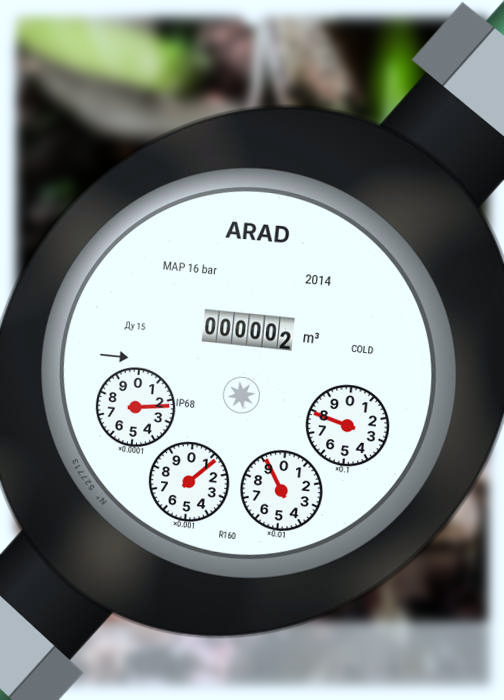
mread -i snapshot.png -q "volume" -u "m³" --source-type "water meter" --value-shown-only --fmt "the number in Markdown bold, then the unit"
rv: **1.7912** m³
